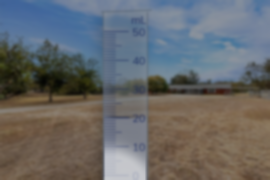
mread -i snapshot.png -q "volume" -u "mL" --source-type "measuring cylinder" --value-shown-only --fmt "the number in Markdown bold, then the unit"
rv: **20** mL
